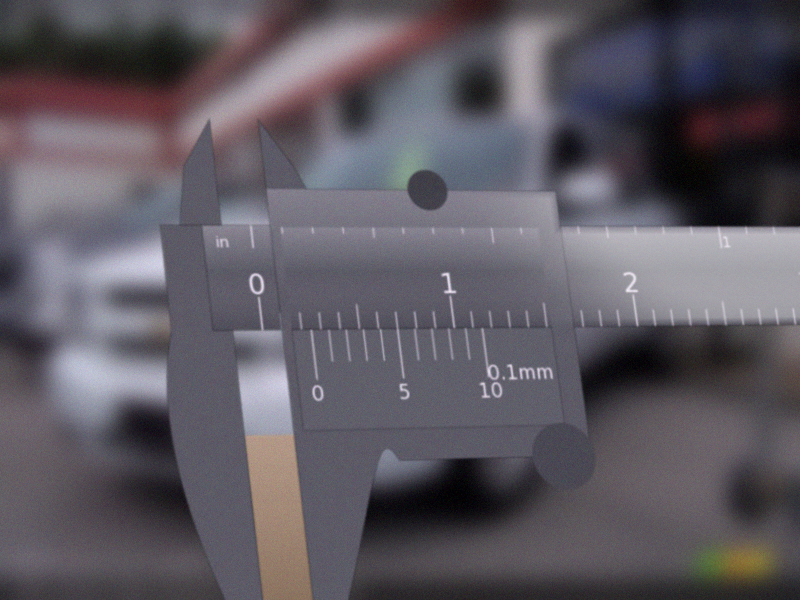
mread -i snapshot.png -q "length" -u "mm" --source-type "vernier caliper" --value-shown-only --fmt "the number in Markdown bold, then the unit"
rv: **2.5** mm
